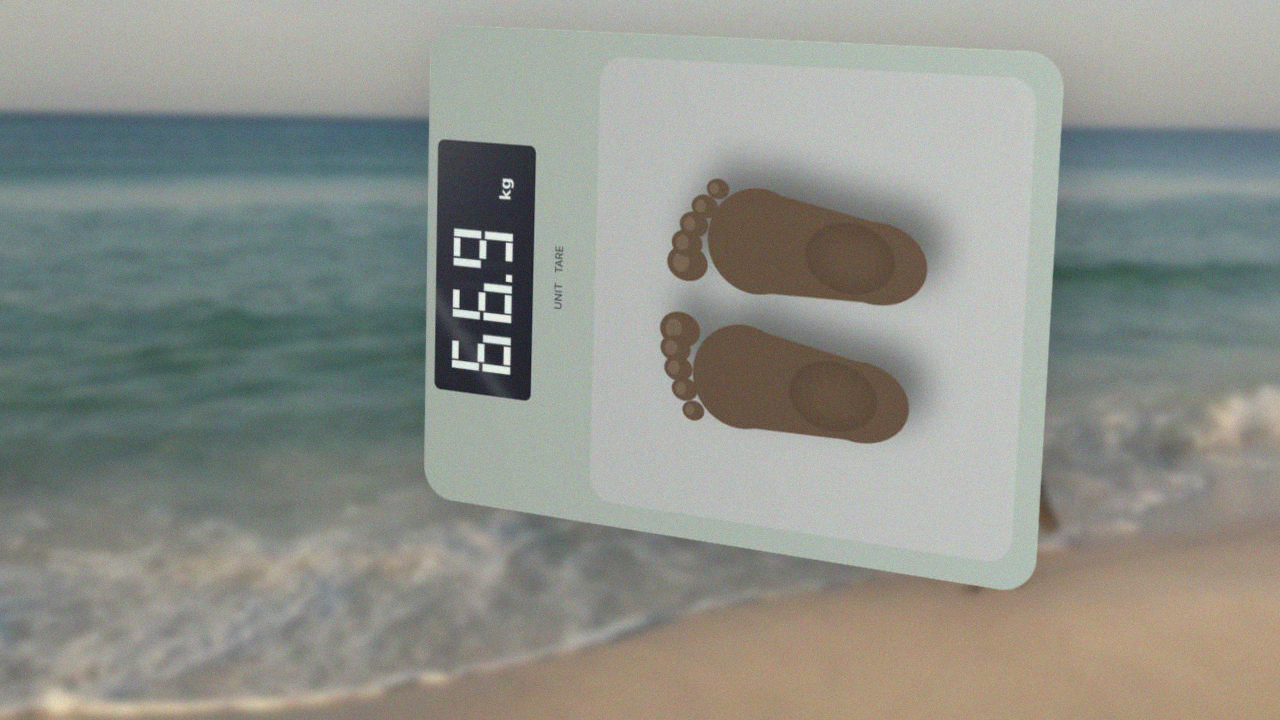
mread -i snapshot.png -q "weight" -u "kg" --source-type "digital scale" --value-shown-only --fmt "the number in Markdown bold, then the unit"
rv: **66.9** kg
